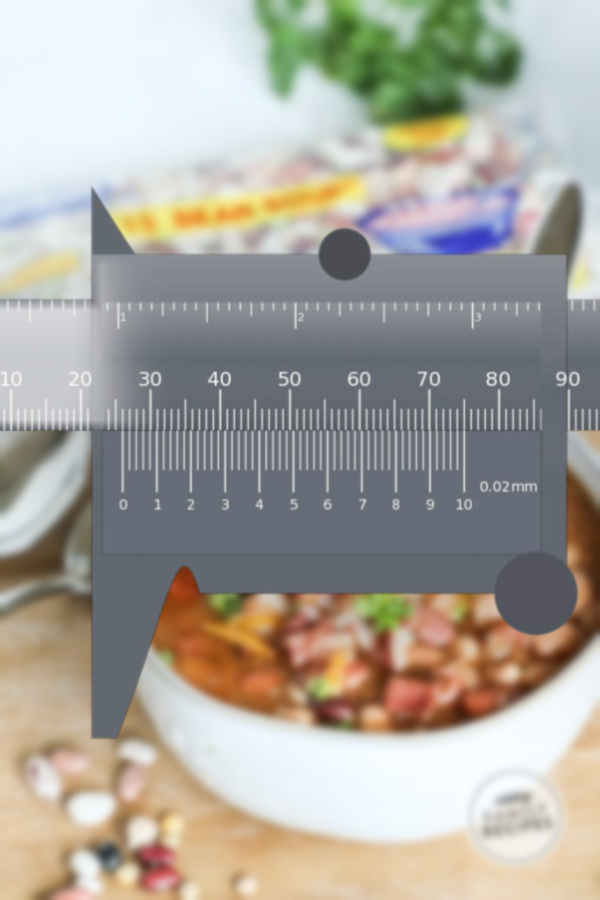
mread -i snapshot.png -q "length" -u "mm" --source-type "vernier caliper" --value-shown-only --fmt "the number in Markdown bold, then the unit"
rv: **26.0** mm
